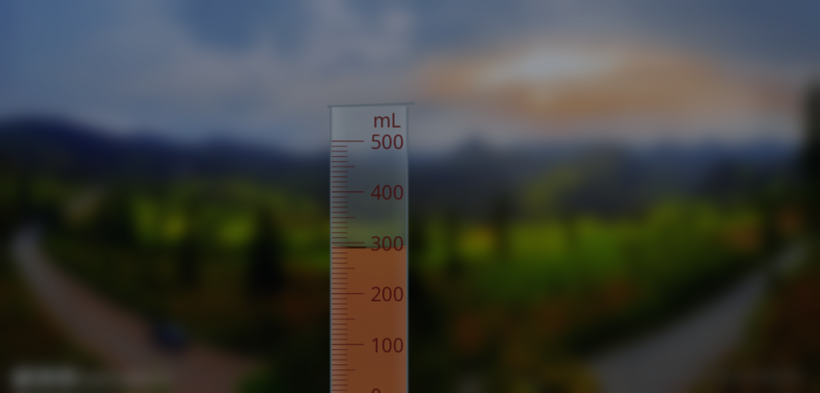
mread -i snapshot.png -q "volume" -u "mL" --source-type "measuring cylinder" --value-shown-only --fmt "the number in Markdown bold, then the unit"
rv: **290** mL
